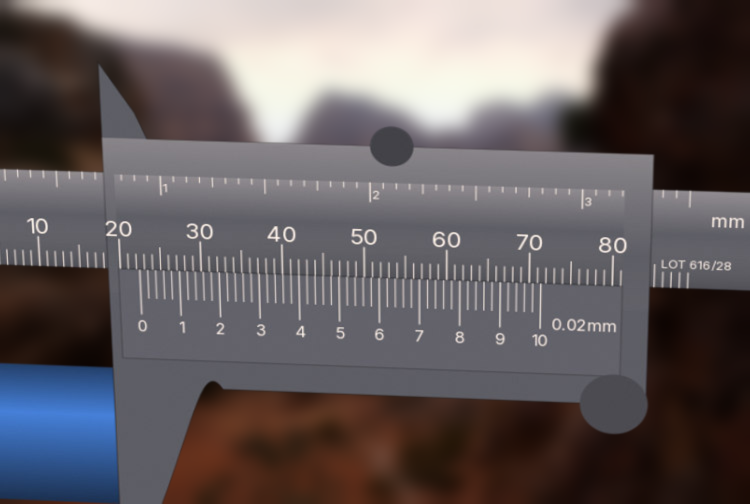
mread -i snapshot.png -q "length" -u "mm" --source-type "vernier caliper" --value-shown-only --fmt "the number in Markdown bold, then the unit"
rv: **22.4** mm
